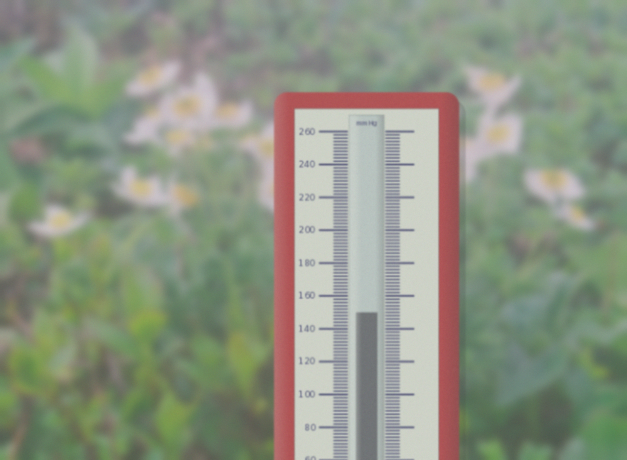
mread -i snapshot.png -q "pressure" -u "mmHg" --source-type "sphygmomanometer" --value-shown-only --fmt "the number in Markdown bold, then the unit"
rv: **150** mmHg
